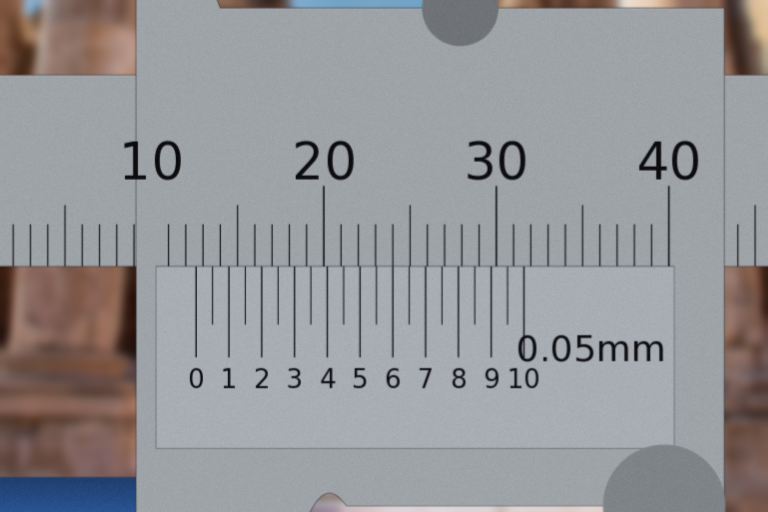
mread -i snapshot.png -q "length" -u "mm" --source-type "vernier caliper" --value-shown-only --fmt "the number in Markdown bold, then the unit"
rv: **12.6** mm
